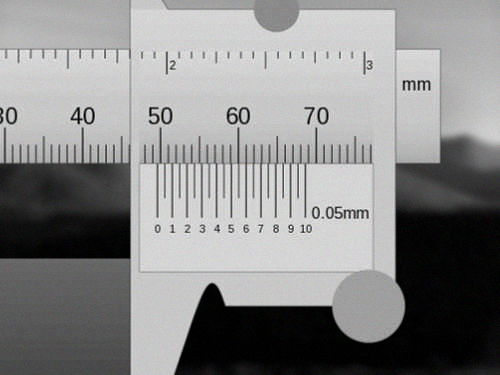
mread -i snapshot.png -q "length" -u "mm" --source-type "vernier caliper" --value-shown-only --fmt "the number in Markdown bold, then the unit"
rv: **49.6** mm
